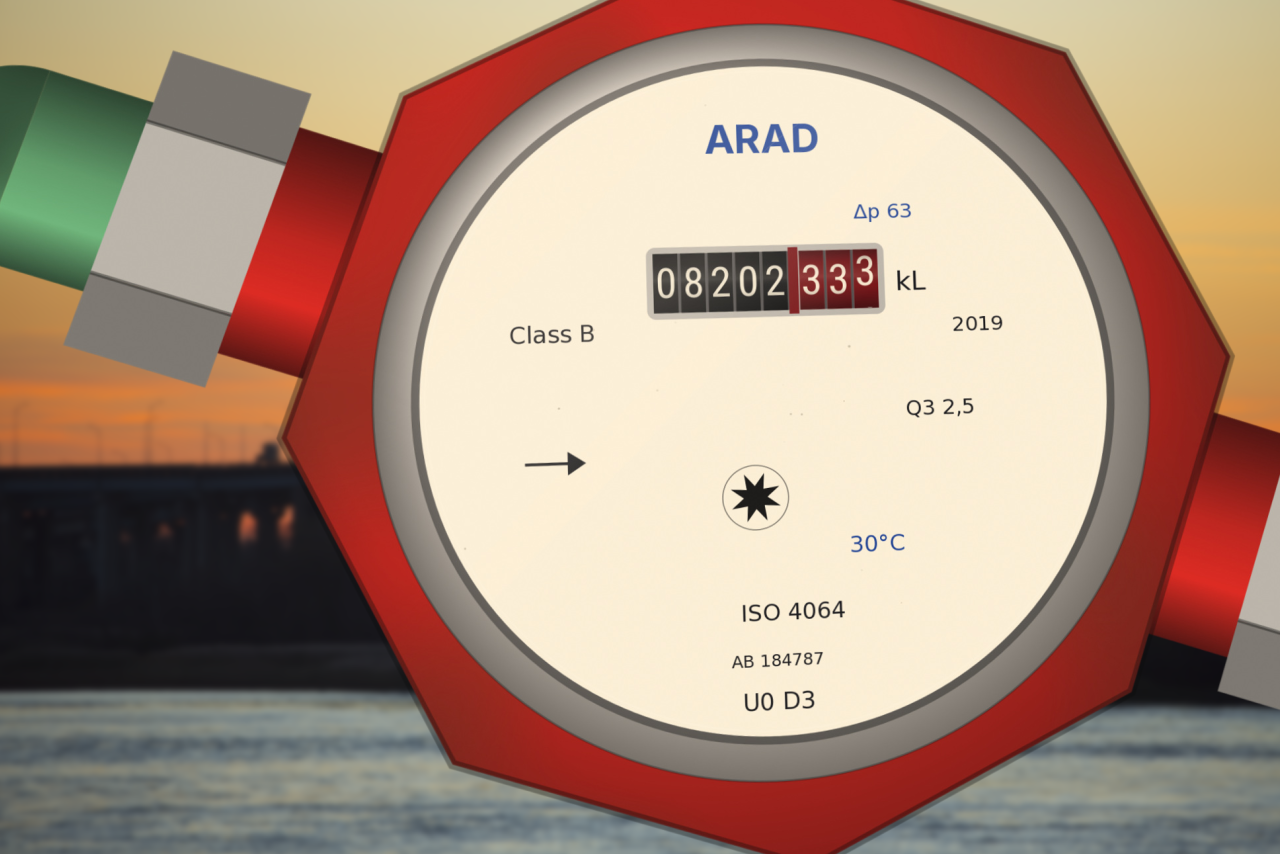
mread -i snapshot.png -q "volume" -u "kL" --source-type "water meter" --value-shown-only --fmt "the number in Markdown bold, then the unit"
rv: **8202.333** kL
